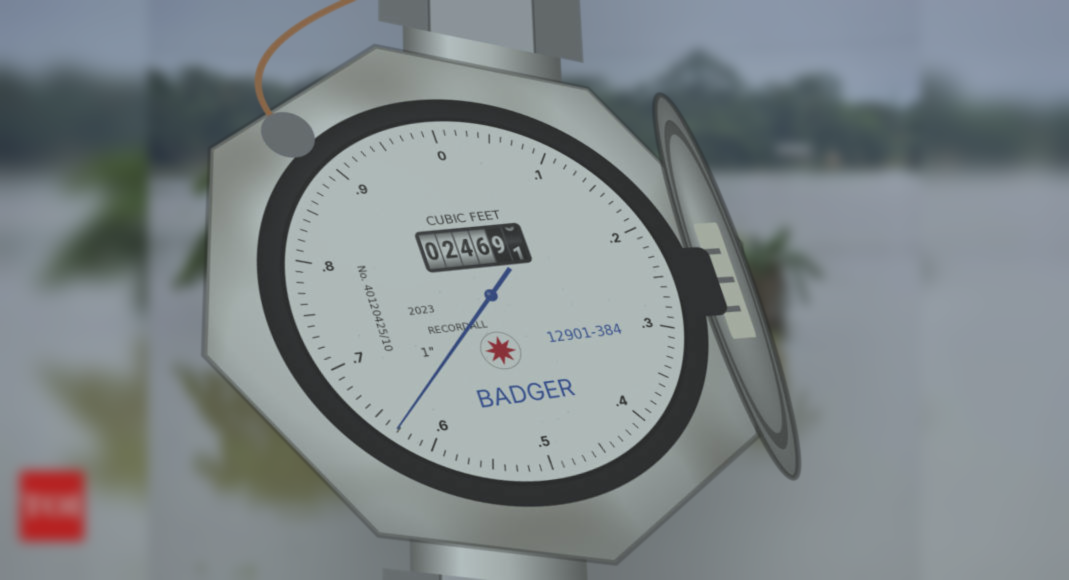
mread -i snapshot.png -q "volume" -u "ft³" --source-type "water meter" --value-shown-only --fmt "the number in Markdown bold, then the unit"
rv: **24690.63** ft³
